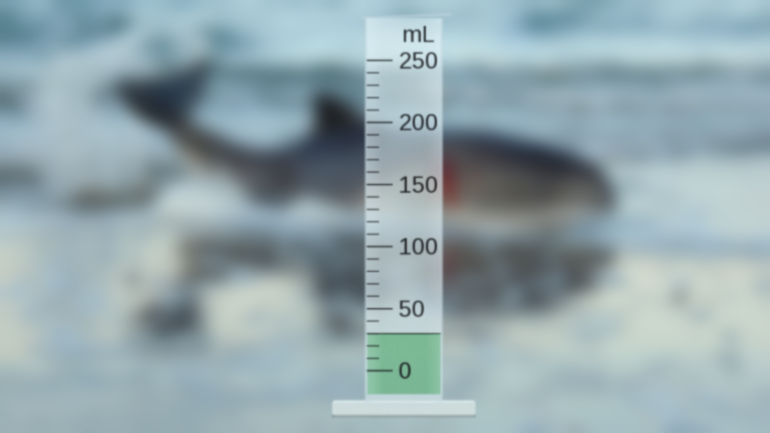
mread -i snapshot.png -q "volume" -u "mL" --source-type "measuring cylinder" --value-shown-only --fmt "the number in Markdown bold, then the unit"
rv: **30** mL
